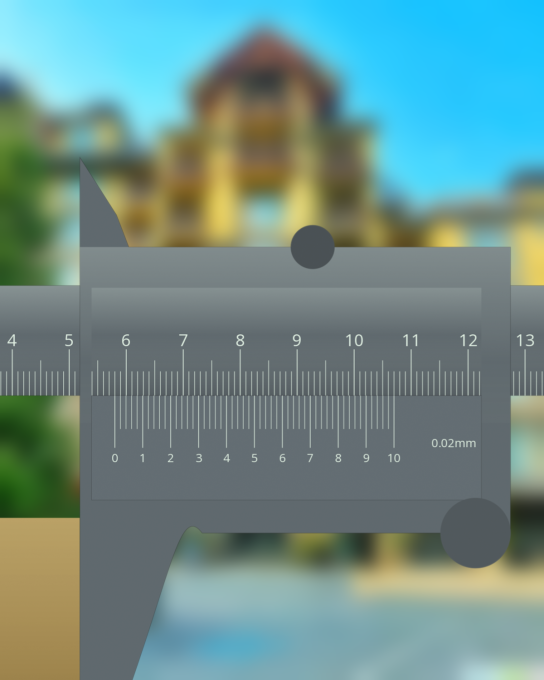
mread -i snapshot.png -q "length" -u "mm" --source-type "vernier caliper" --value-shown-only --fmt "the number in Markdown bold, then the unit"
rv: **58.0** mm
